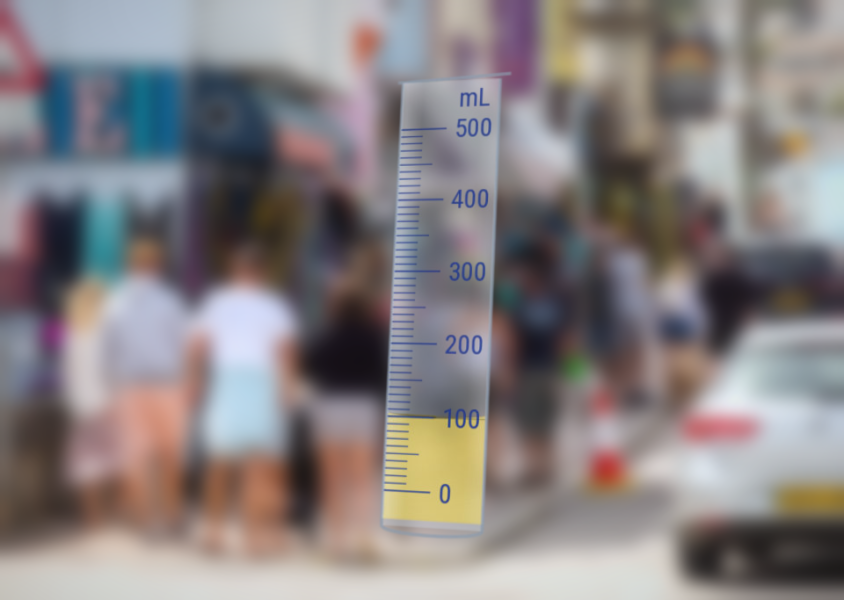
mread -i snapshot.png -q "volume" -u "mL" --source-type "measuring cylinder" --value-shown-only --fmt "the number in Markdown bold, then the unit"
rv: **100** mL
